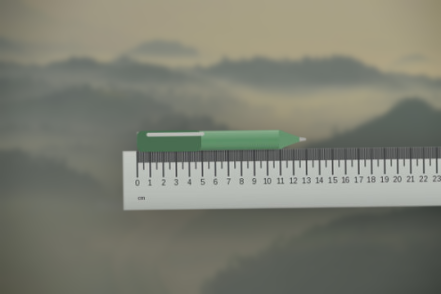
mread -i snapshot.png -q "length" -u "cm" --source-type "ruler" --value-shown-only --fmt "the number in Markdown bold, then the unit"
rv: **13** cm
